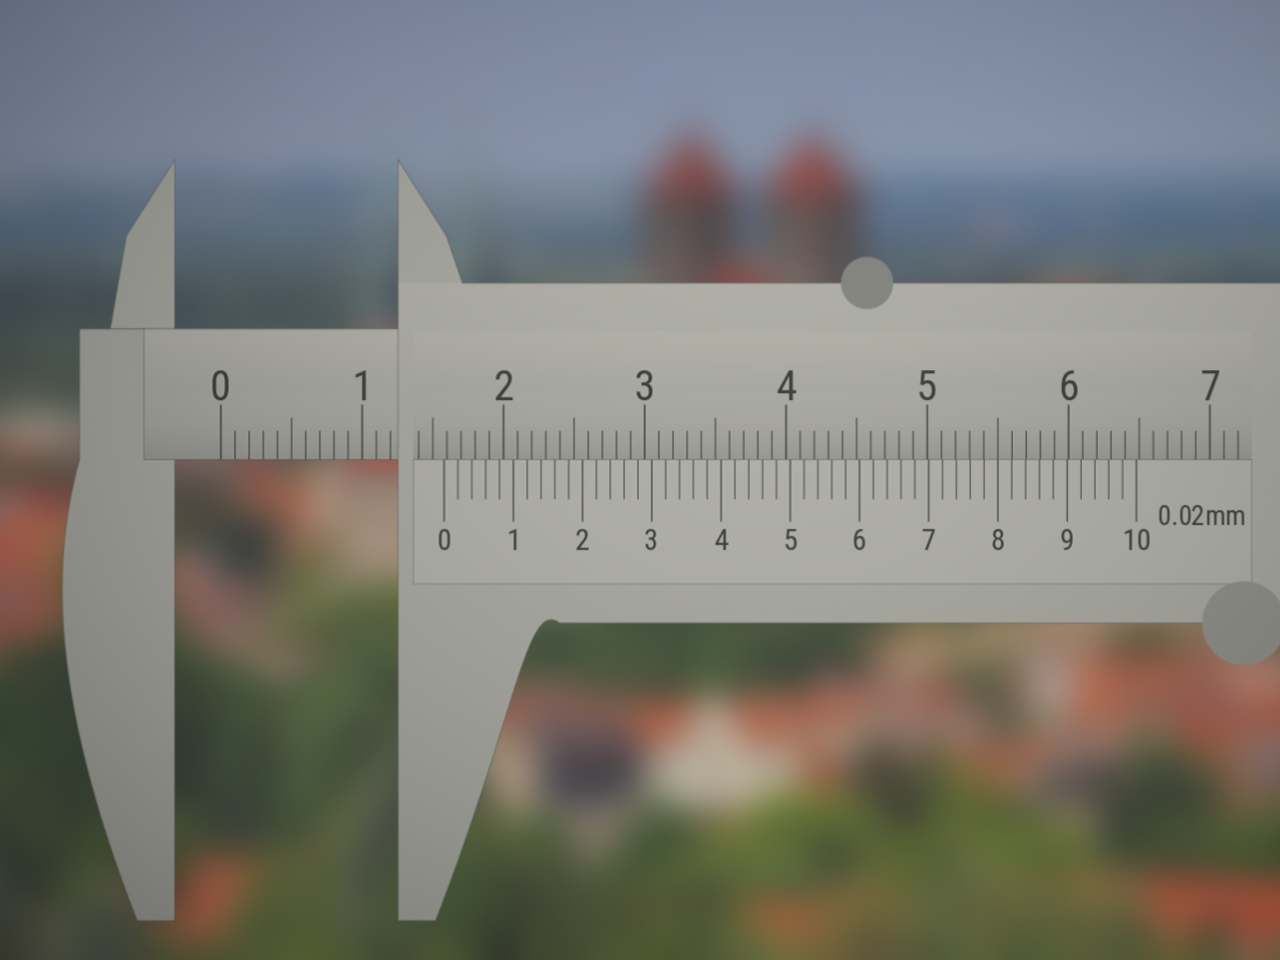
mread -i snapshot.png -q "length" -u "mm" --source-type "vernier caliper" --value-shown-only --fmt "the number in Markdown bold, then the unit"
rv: **15.8** mm
